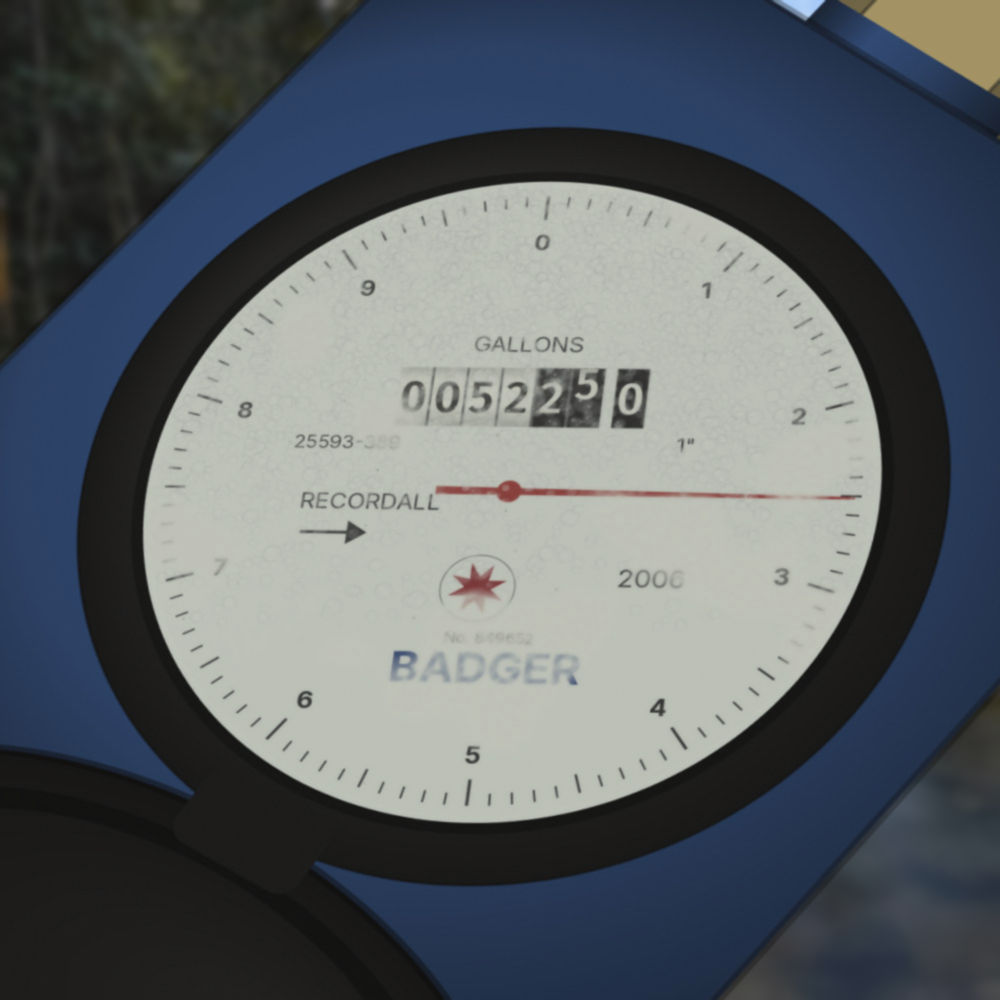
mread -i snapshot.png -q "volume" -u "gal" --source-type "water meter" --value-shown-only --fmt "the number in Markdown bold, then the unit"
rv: **52252.5** gal
